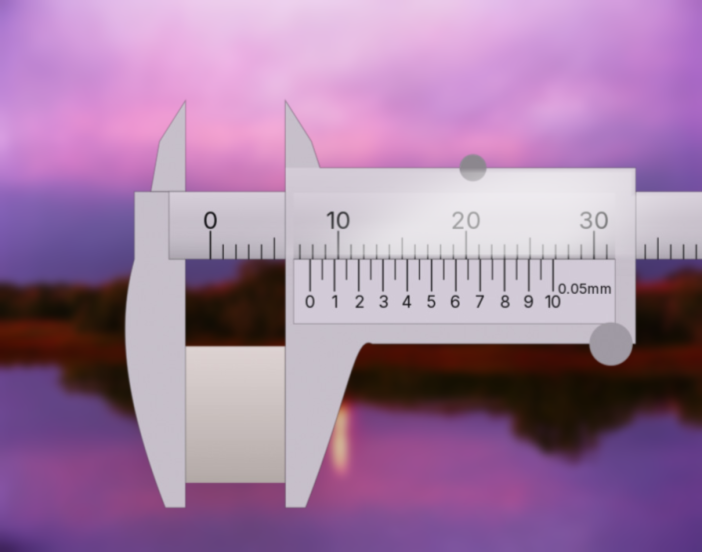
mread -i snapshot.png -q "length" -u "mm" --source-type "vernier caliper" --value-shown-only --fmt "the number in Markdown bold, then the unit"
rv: **7.8** mm
